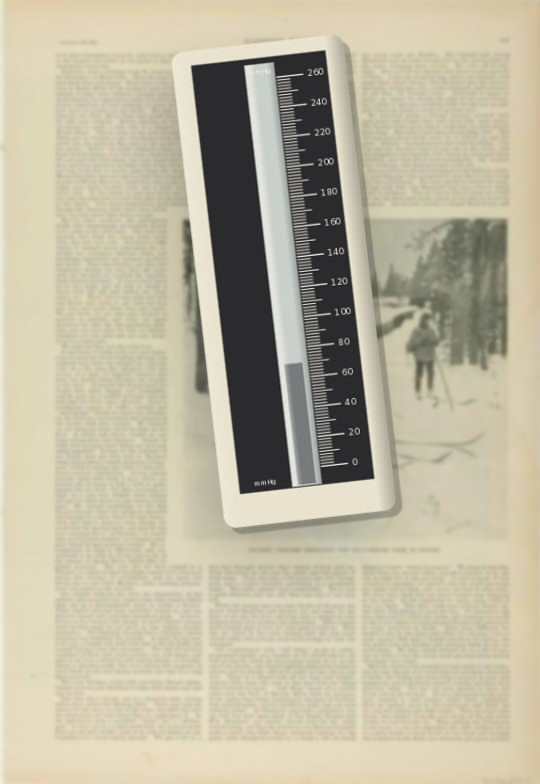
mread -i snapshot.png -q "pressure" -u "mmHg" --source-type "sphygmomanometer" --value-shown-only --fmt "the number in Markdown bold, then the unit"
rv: **70** mmHg
